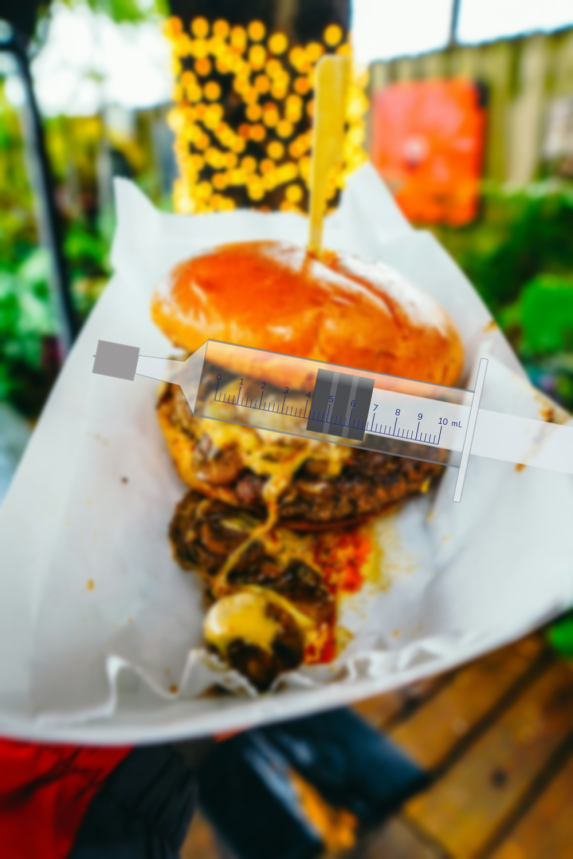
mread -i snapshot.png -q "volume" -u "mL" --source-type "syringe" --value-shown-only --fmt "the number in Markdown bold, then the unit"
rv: **4.2** mL
